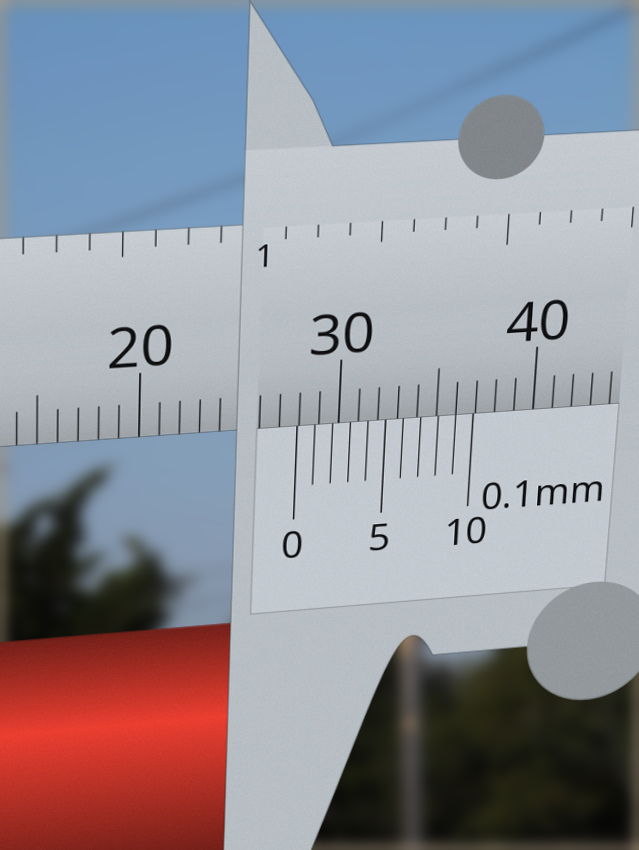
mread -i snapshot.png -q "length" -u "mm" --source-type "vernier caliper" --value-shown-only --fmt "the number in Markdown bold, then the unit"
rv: **27.9** mm
